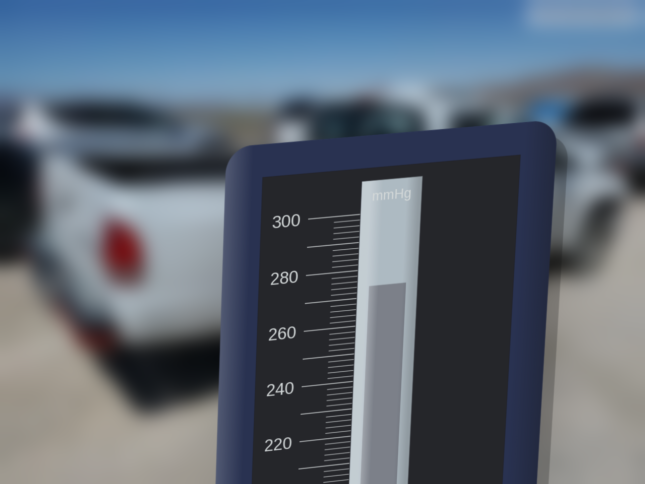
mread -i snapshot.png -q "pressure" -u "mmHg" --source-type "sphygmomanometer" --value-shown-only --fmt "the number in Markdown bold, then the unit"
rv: **274** mmHg
